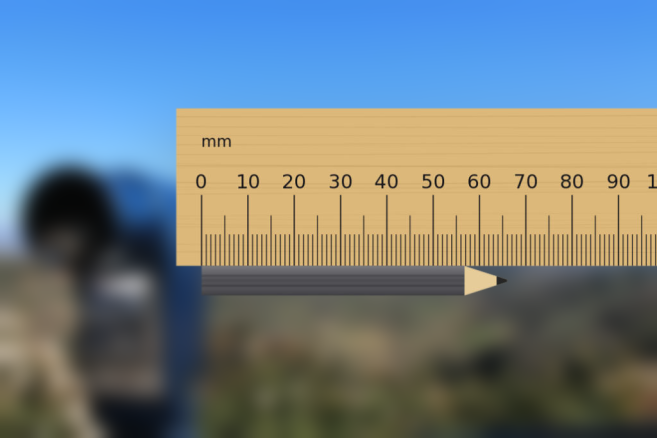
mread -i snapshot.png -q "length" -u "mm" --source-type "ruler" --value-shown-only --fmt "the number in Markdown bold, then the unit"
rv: **66** mm
